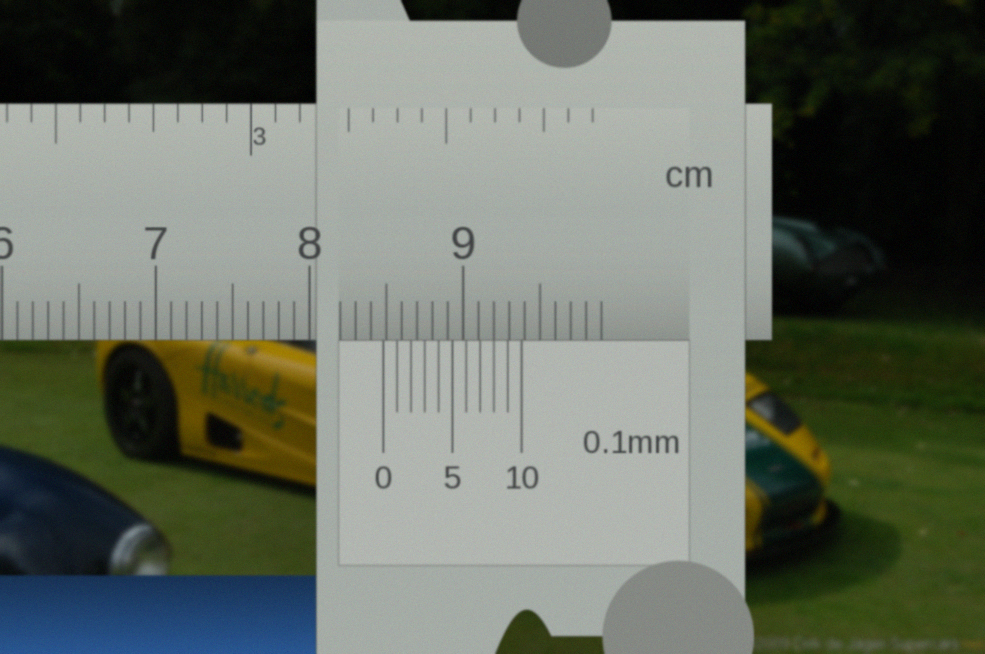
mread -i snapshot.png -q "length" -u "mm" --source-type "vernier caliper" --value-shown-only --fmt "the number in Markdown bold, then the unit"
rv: **84.8** mm
